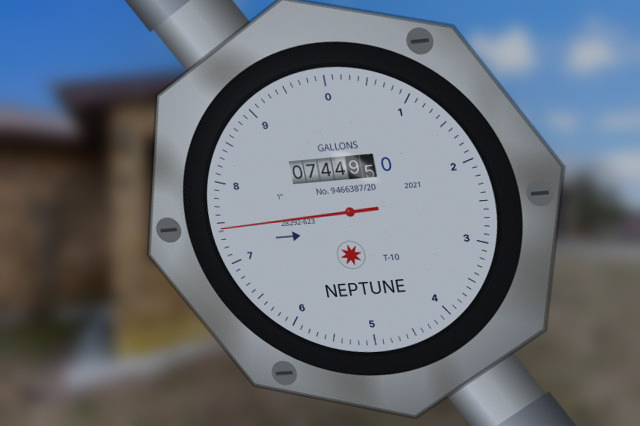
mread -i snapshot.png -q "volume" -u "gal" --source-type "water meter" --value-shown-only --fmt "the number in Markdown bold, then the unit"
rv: **744947.4** gal
